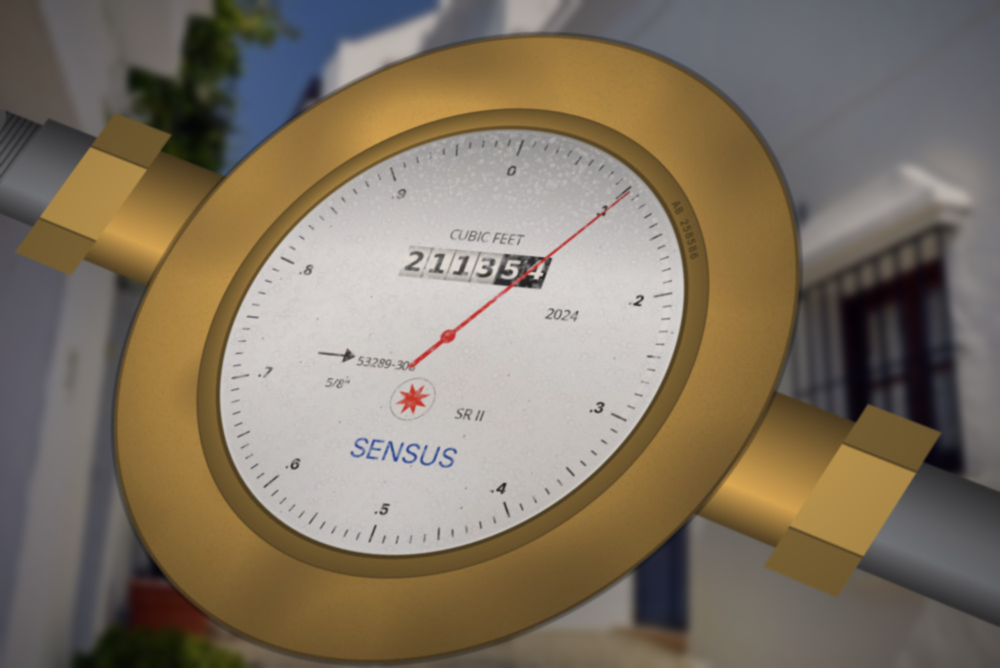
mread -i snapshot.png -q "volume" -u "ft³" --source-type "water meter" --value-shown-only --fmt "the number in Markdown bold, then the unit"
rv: **211354.10** ft³
